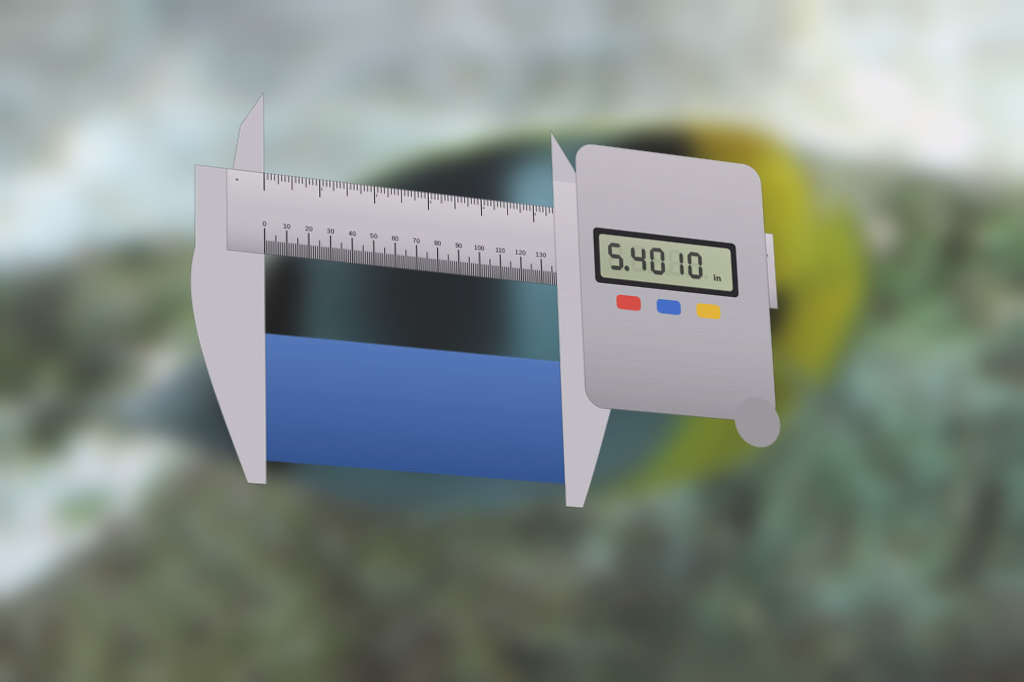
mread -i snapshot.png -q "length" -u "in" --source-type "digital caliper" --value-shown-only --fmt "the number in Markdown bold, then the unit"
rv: **5.4010** in
